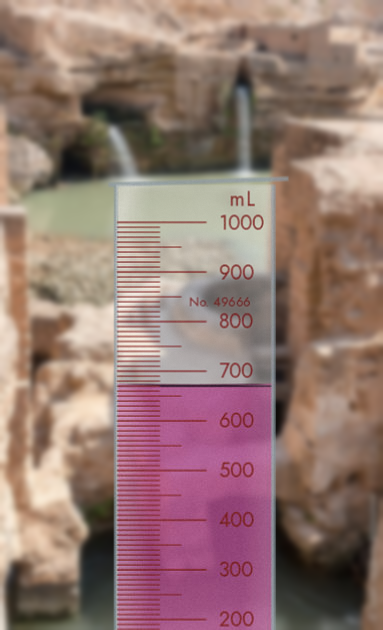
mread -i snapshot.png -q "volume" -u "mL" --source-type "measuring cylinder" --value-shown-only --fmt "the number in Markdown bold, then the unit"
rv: **670** mL
